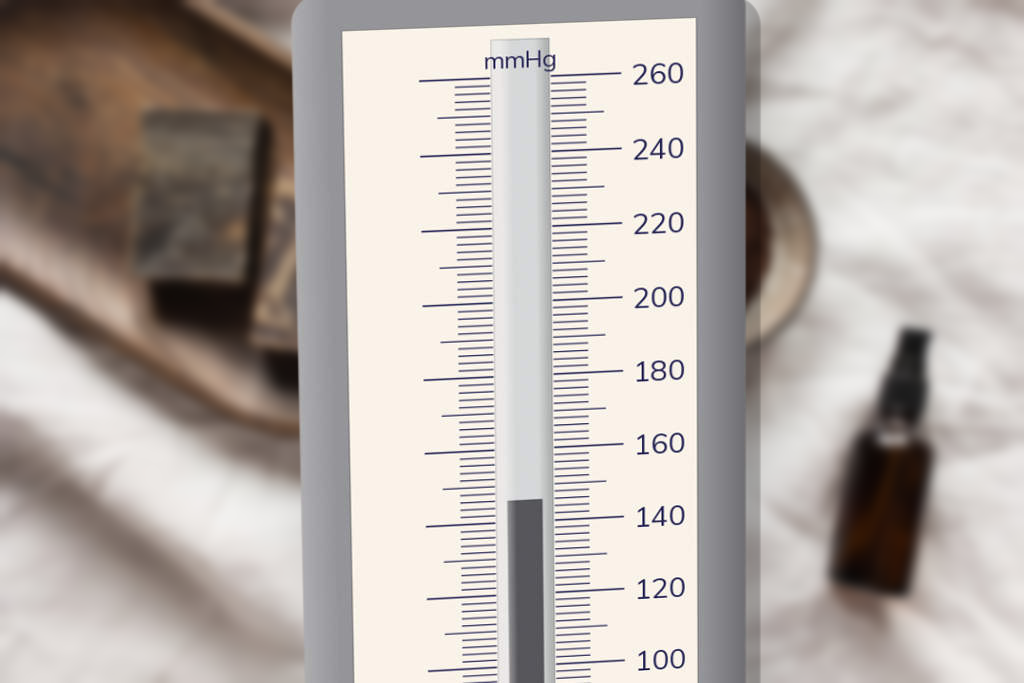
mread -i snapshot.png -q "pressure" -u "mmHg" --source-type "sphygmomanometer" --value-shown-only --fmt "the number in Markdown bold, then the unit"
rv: **146** mmHg
